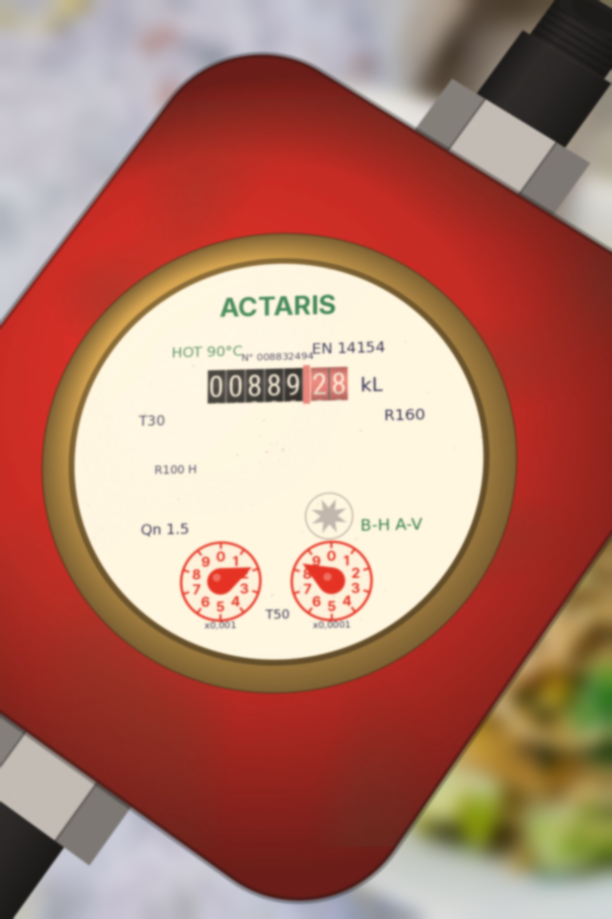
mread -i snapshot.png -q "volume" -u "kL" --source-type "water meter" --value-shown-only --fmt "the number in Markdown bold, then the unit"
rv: **889.2818** kL
